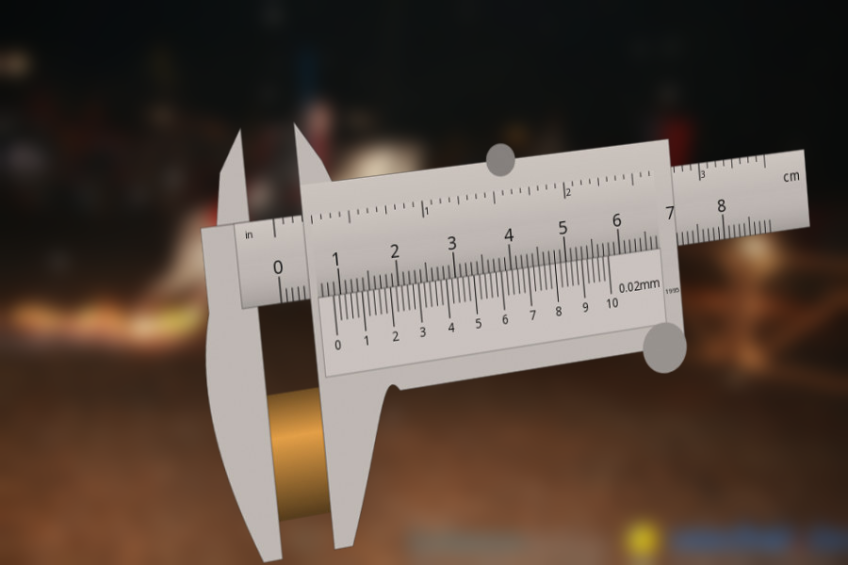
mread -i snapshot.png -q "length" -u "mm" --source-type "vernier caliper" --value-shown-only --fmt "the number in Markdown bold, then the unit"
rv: **8.8** mm
